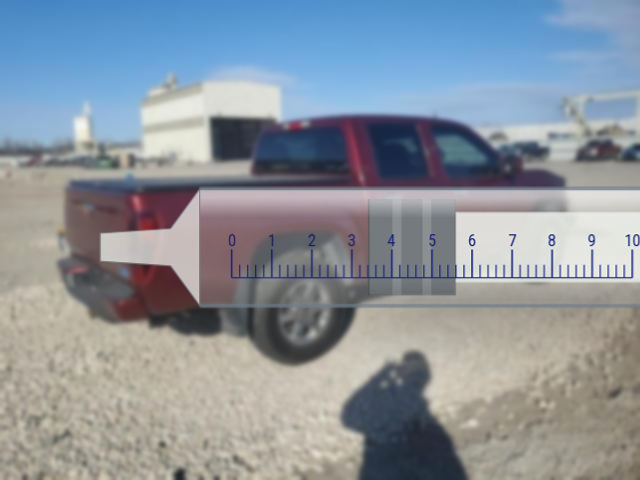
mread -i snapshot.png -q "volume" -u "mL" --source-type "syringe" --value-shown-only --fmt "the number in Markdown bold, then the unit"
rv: **3.4** mL
